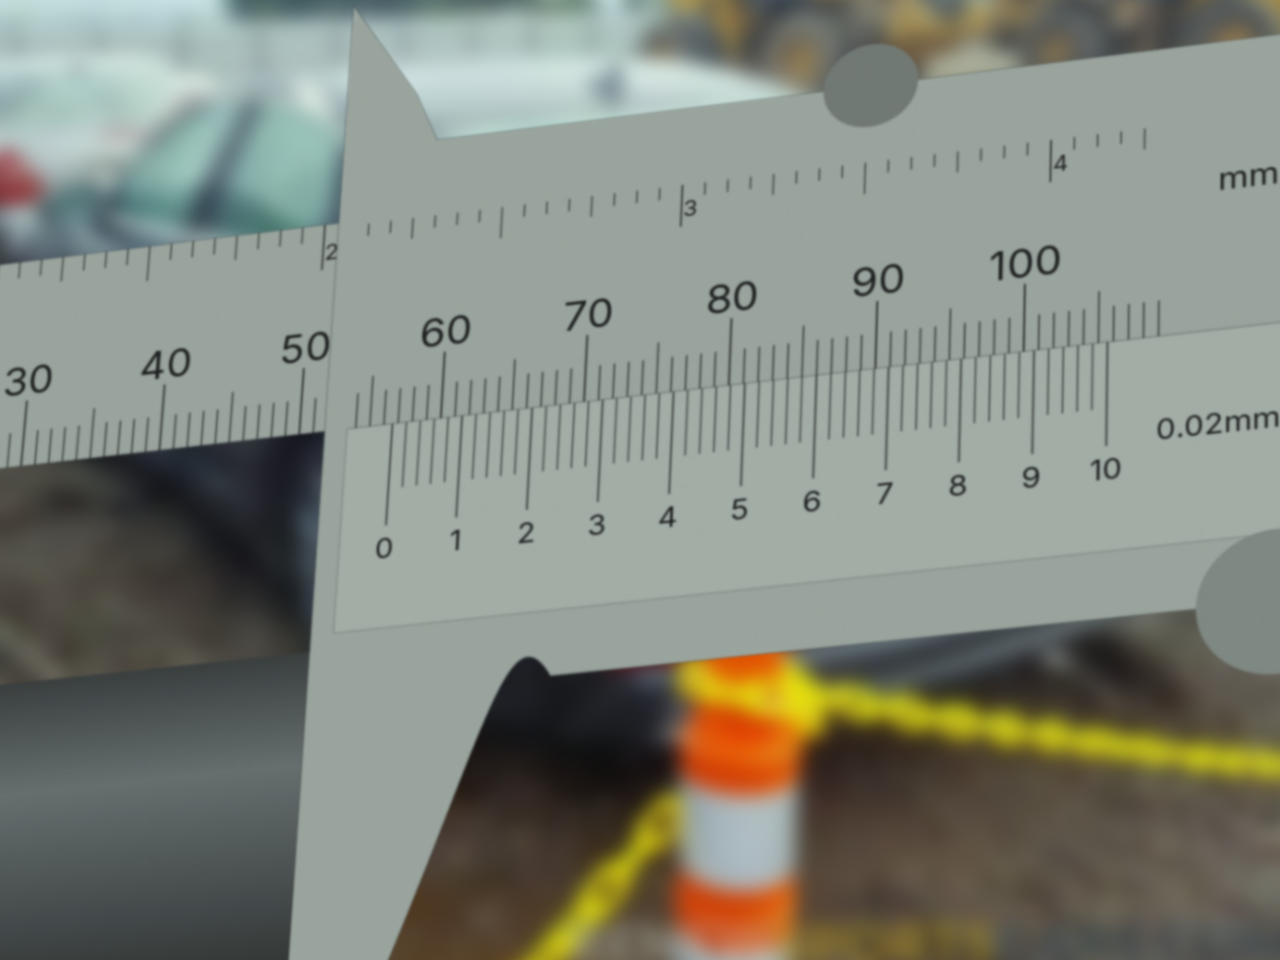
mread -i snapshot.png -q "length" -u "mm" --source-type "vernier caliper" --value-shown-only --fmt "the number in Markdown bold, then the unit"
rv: **56.6** mm
